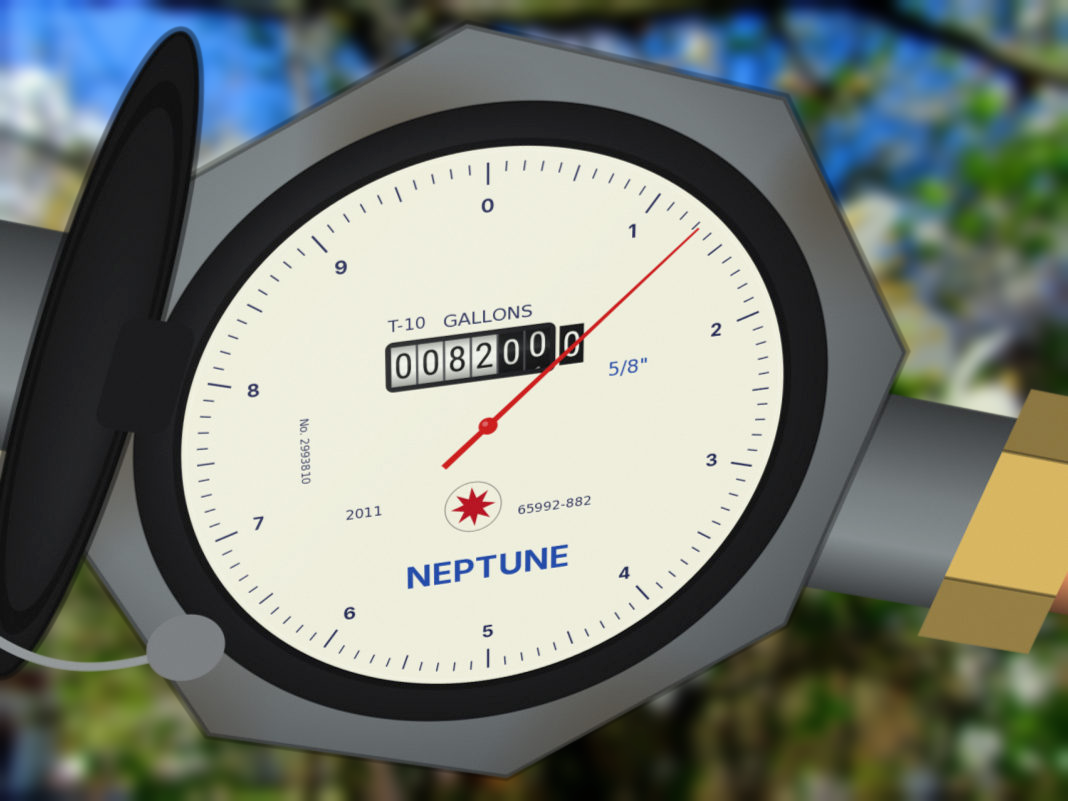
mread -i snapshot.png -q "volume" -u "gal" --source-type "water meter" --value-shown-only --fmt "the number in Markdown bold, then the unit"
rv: **82001.3** gal
